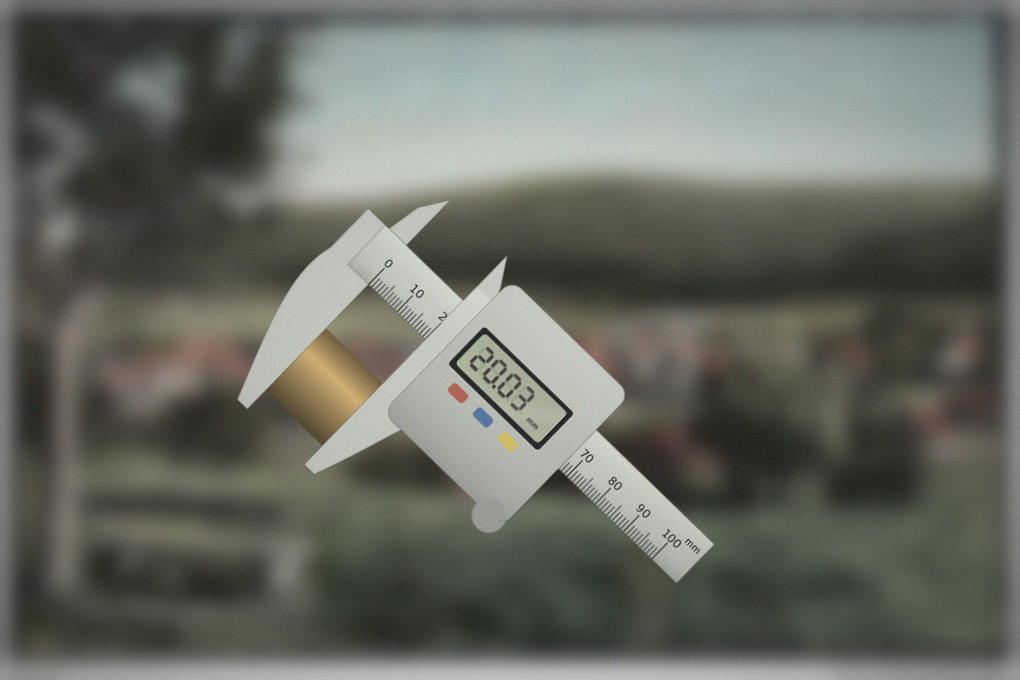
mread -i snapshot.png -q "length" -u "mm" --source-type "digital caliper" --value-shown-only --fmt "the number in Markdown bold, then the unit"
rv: **20.03** mm
